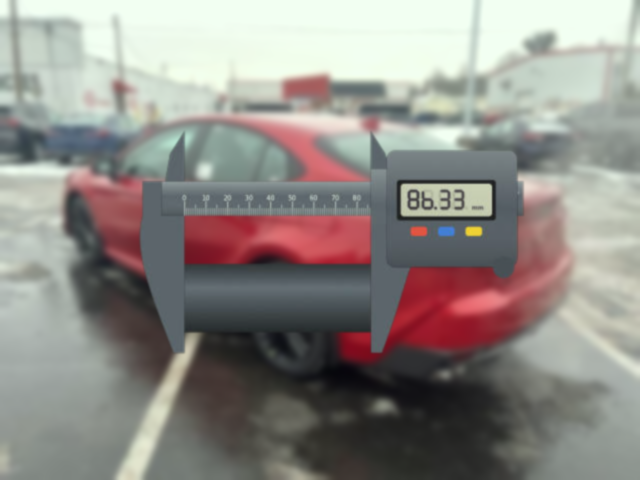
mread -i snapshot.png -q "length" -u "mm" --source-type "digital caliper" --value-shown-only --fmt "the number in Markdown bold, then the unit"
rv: **86.33** mm
